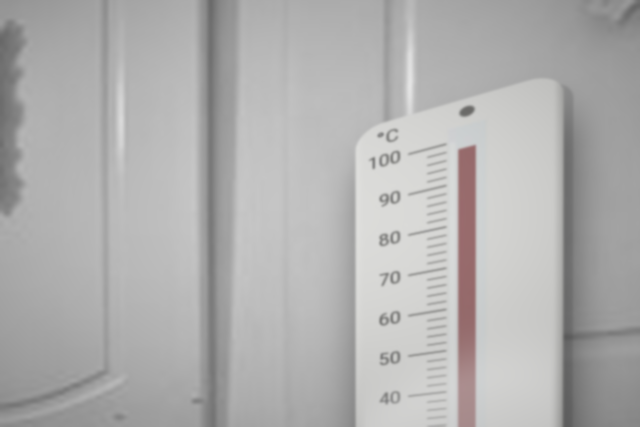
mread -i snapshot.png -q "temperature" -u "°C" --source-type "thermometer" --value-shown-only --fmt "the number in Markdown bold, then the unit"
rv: **98** °C
